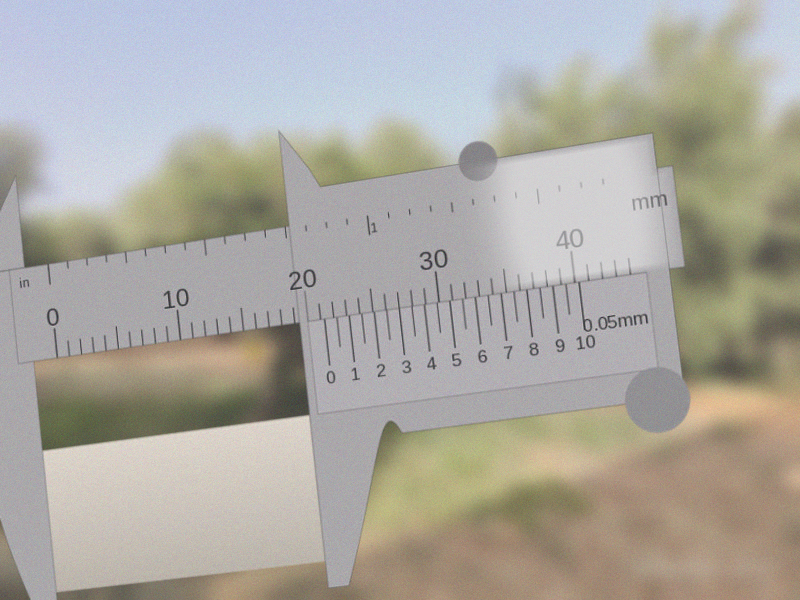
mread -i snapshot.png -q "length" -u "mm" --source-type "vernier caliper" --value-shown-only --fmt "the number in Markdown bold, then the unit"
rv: **21.3** mm
